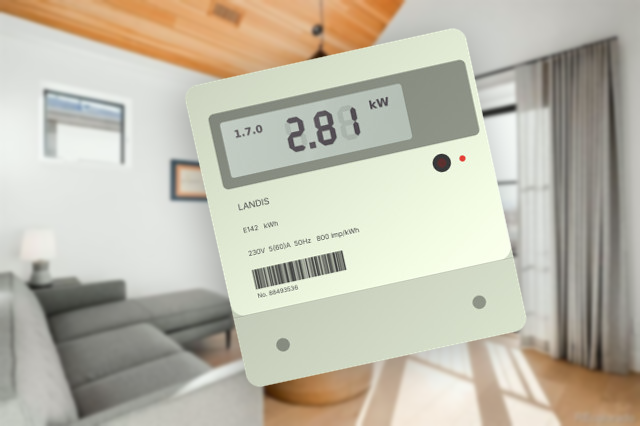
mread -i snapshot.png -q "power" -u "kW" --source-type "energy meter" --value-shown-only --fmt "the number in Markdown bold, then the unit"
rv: **2.81** kW
